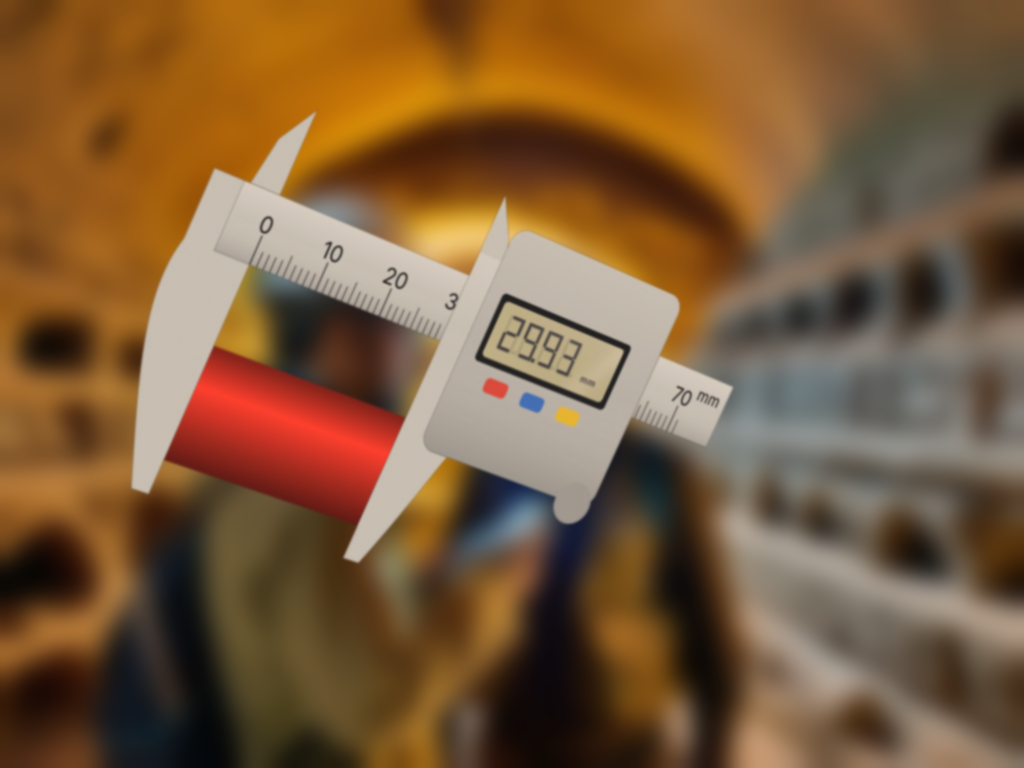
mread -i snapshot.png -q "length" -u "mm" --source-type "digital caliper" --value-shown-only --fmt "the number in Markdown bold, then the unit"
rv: **29.93** mm
